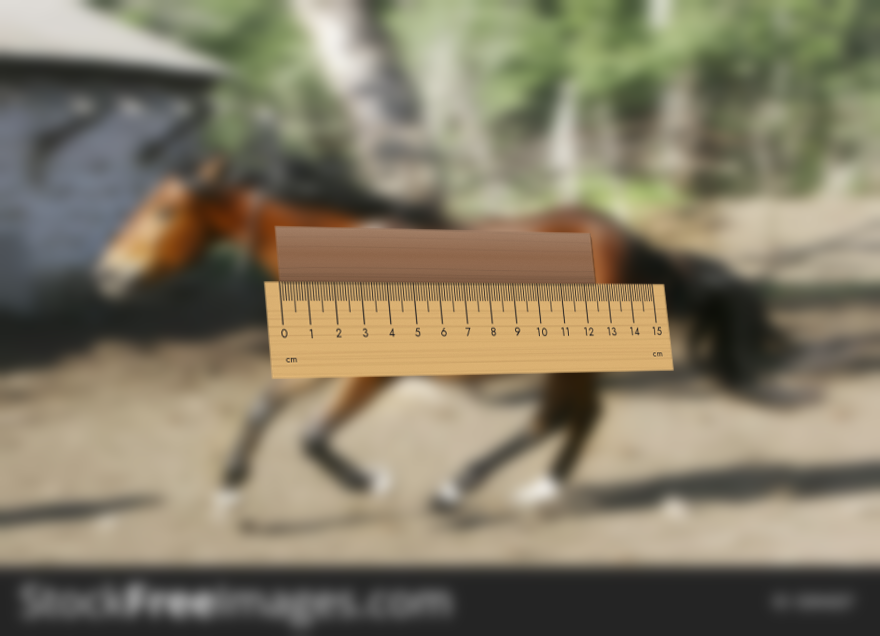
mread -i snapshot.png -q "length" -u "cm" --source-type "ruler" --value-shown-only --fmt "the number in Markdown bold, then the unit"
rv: **12.5** cm
